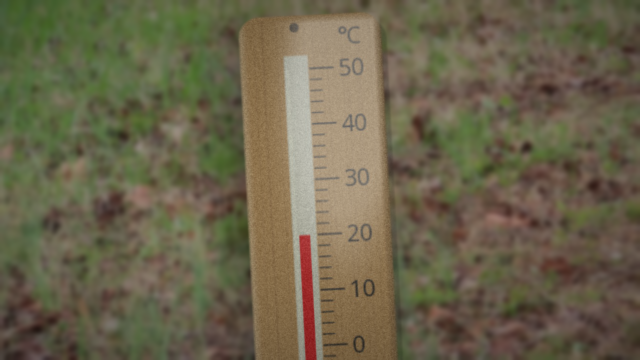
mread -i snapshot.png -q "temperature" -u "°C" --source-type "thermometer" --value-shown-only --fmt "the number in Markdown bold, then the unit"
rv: **20** °C
